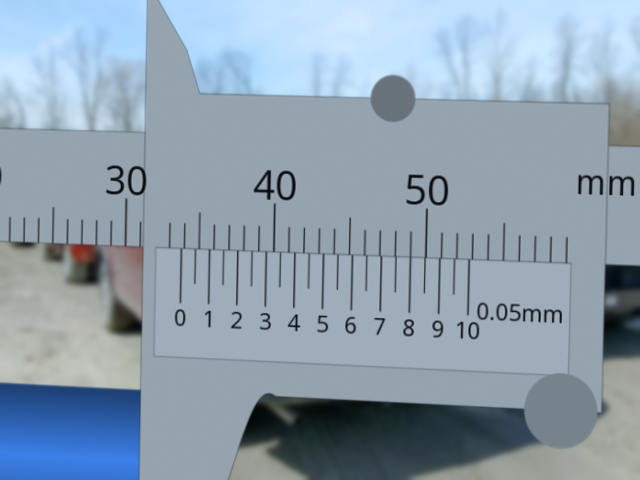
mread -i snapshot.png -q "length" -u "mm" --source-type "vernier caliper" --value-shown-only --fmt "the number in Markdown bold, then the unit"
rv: **33.8** mm
